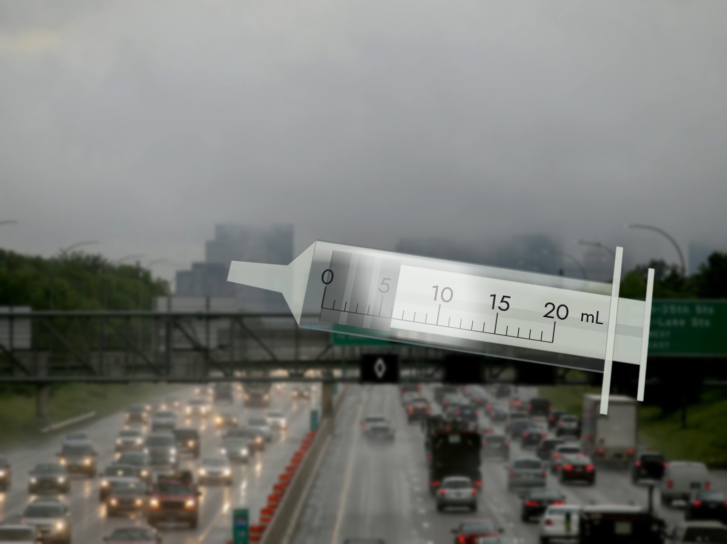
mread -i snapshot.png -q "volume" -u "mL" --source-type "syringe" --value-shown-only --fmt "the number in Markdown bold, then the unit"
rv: **0** mL
